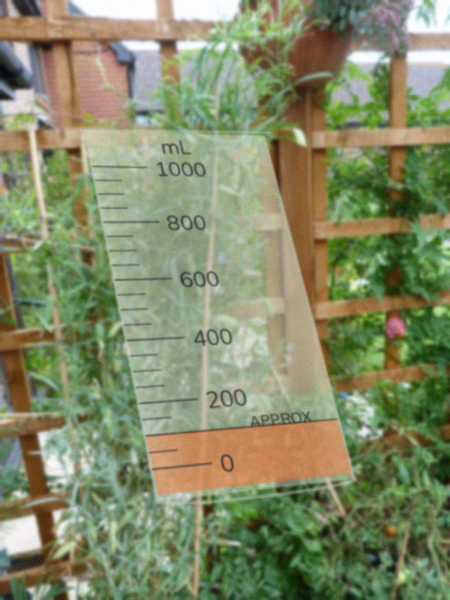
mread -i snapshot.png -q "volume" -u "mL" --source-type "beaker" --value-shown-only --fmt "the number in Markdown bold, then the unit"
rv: **100** mL
